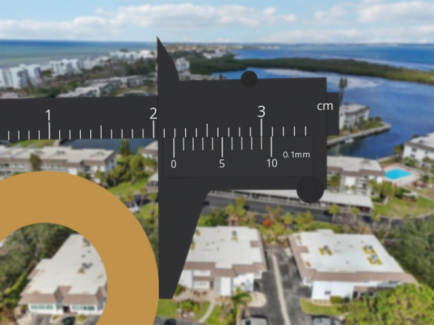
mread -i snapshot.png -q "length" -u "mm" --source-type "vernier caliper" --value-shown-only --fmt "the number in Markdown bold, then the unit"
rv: **21.9** mm
